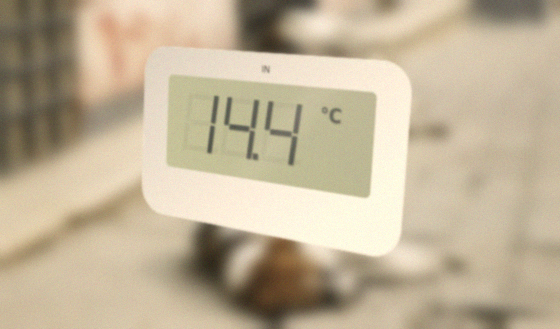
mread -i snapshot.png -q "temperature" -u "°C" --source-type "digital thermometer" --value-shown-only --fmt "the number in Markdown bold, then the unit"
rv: **14.4** °C
